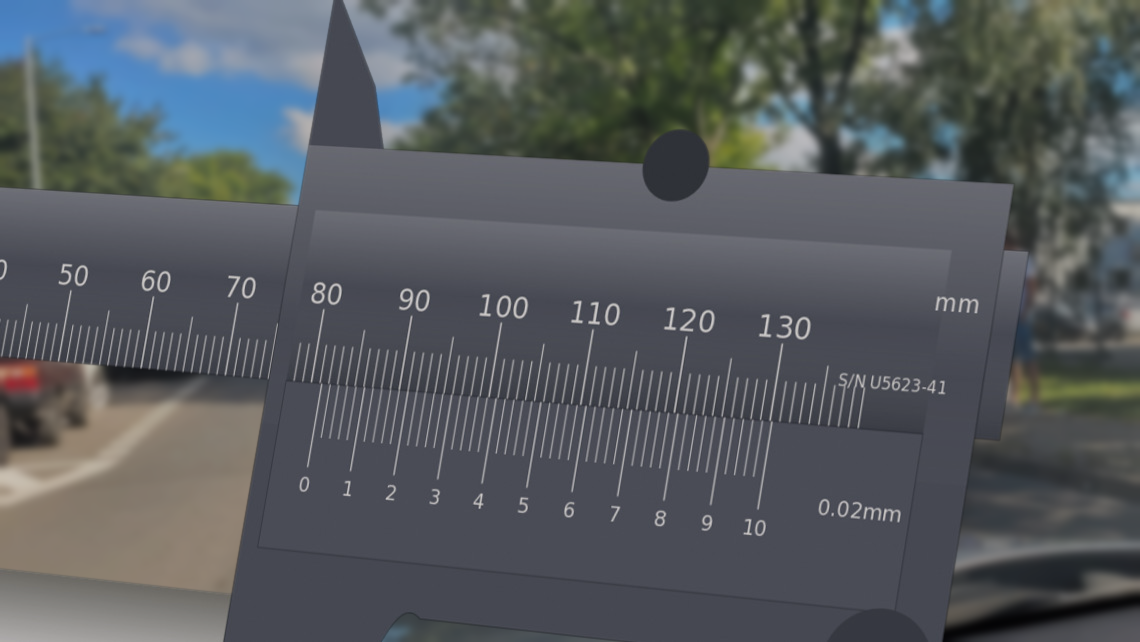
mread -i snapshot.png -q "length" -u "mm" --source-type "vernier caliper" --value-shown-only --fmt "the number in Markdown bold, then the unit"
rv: **81.2** mm
